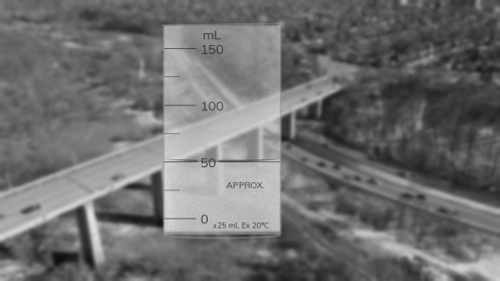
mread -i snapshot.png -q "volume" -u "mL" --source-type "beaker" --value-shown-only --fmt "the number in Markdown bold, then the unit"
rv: **50** mL
